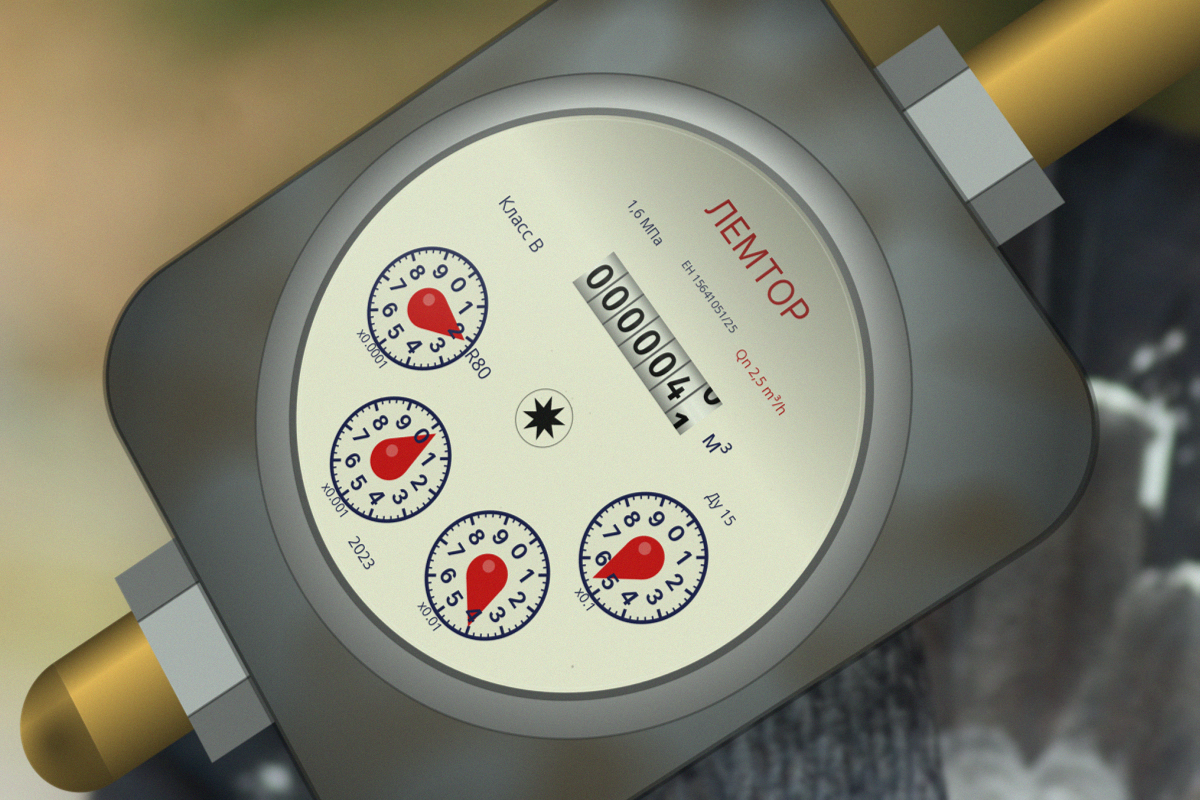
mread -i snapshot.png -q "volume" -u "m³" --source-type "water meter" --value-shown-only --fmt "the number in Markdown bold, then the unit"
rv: **40.5402** m³
